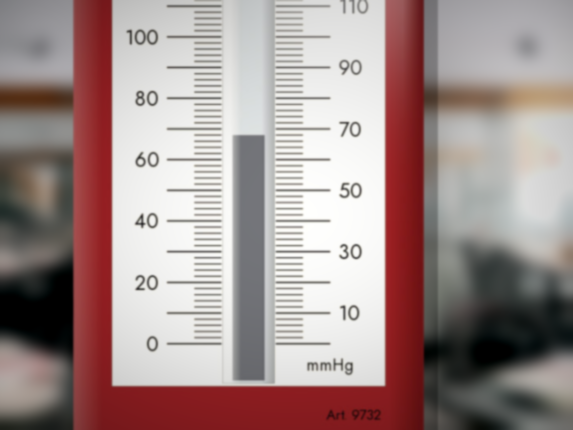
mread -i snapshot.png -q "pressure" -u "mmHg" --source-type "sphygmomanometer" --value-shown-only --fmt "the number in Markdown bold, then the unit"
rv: **68** mmHg
